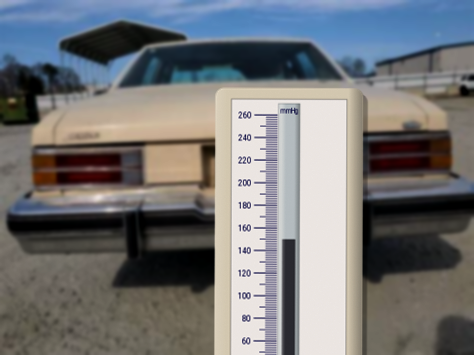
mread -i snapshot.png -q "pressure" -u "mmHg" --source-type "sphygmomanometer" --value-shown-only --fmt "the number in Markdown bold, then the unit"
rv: **150** mmHg
